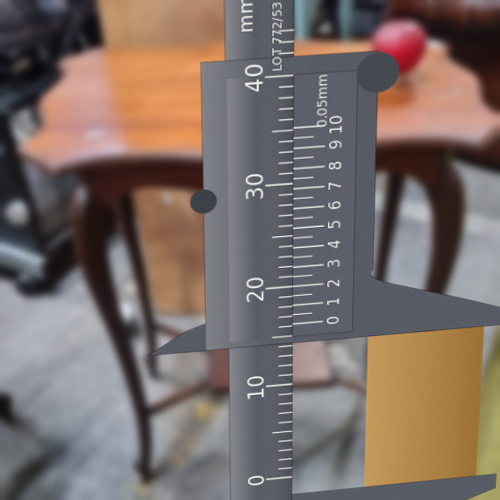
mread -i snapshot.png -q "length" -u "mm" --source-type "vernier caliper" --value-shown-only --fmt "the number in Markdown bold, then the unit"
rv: **16.2** mm
